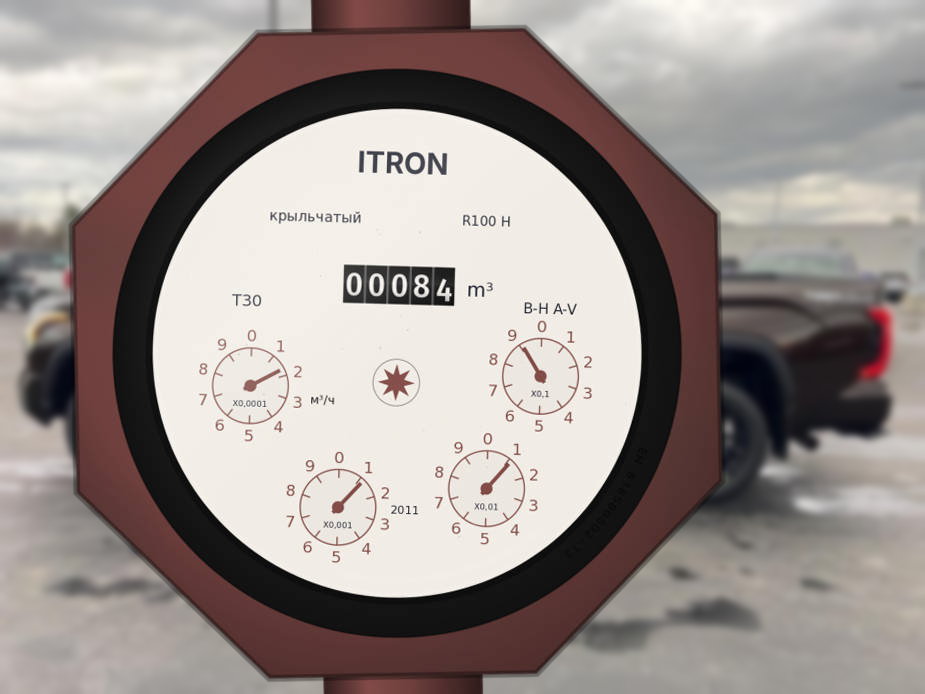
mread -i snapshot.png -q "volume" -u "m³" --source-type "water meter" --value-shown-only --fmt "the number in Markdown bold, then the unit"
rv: **83.9111** m³
